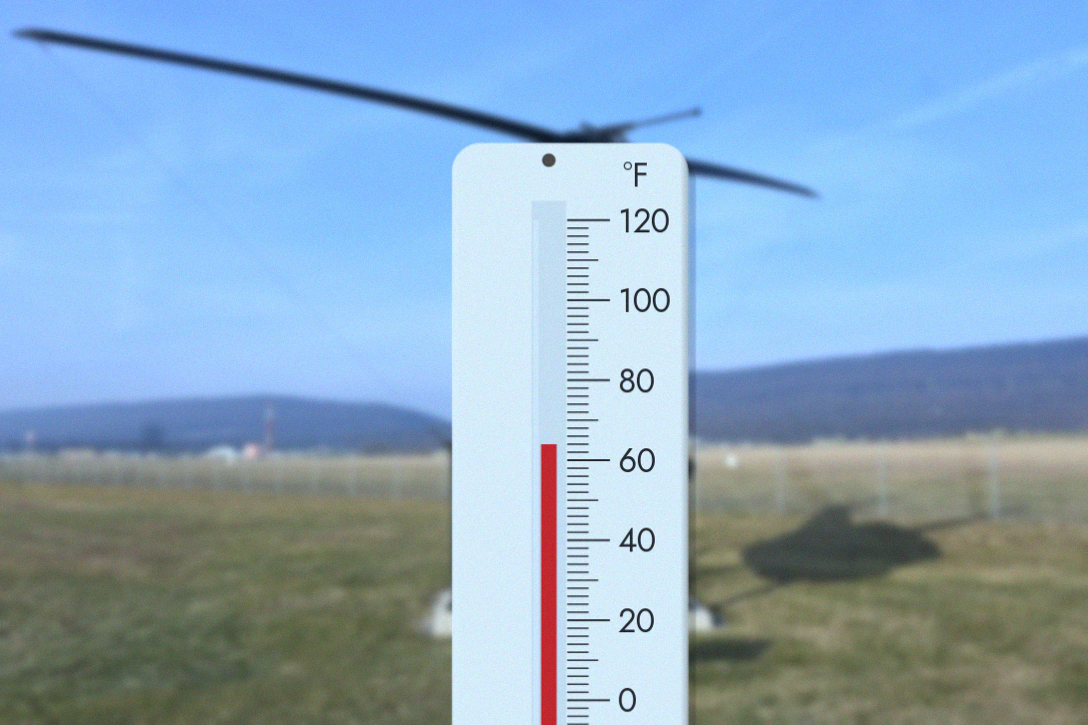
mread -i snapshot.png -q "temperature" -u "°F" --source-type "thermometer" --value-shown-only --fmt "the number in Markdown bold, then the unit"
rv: **64** °F
